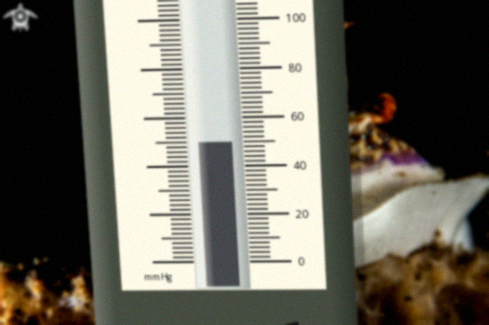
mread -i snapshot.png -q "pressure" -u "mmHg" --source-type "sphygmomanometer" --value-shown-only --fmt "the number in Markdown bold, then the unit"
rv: **50** mmHg
